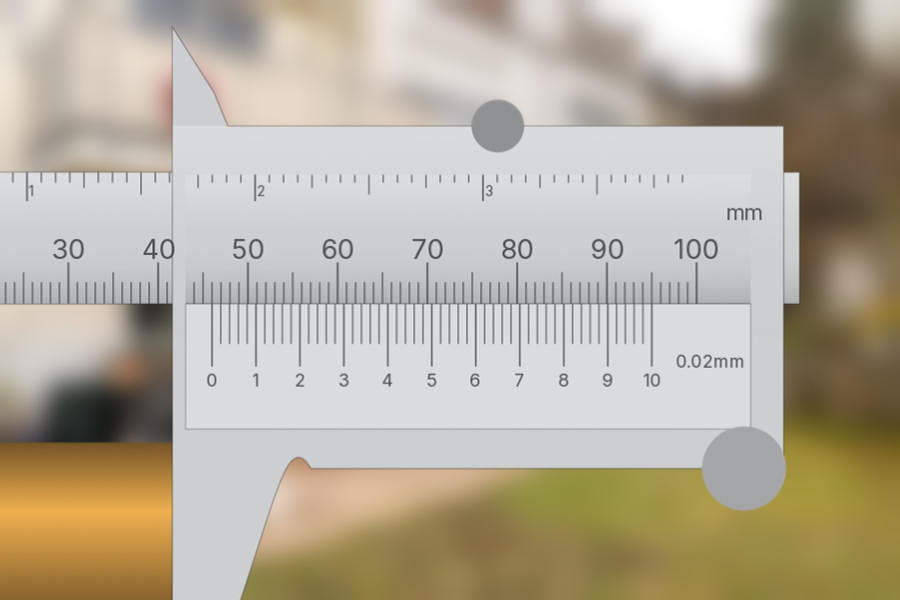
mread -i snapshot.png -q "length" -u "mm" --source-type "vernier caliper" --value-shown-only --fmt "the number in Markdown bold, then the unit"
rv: **46.0** mm
